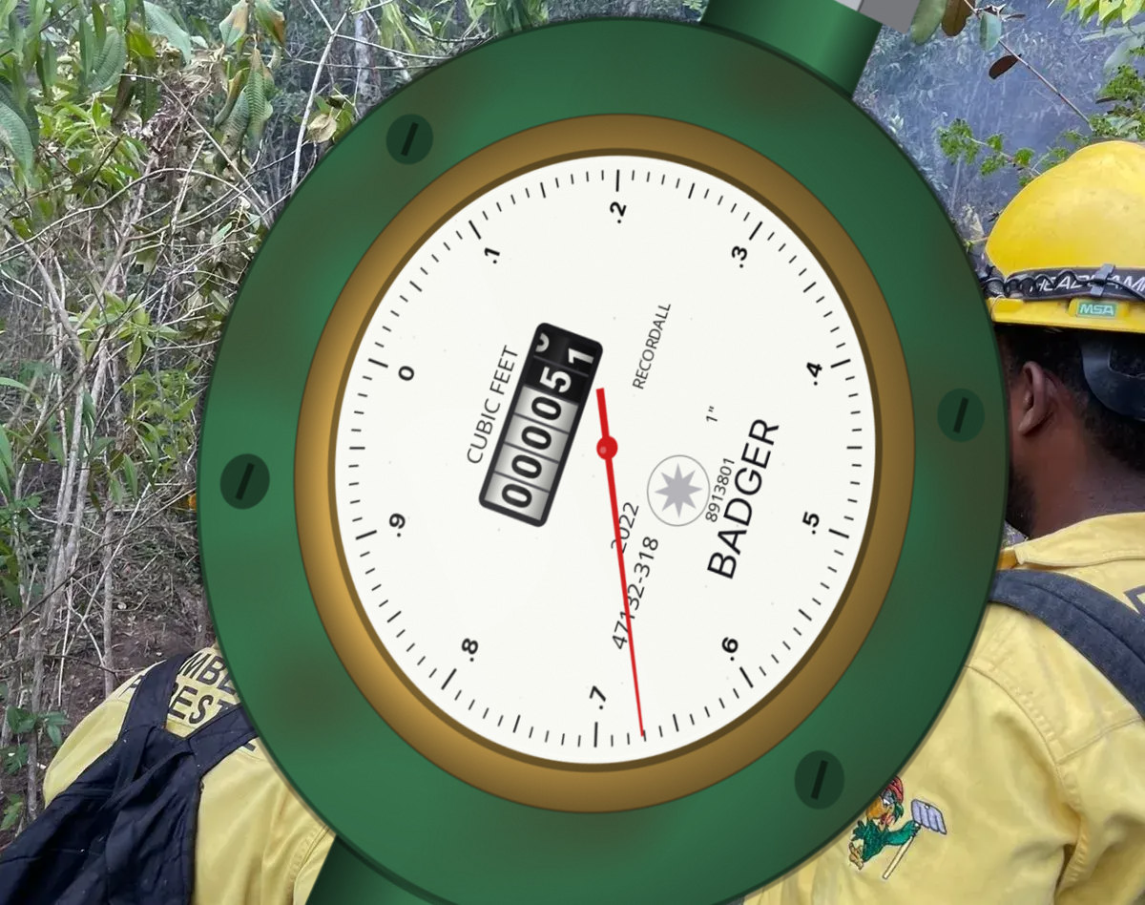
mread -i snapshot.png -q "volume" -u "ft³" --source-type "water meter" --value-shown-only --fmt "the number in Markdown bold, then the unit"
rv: **50.67** ft³
